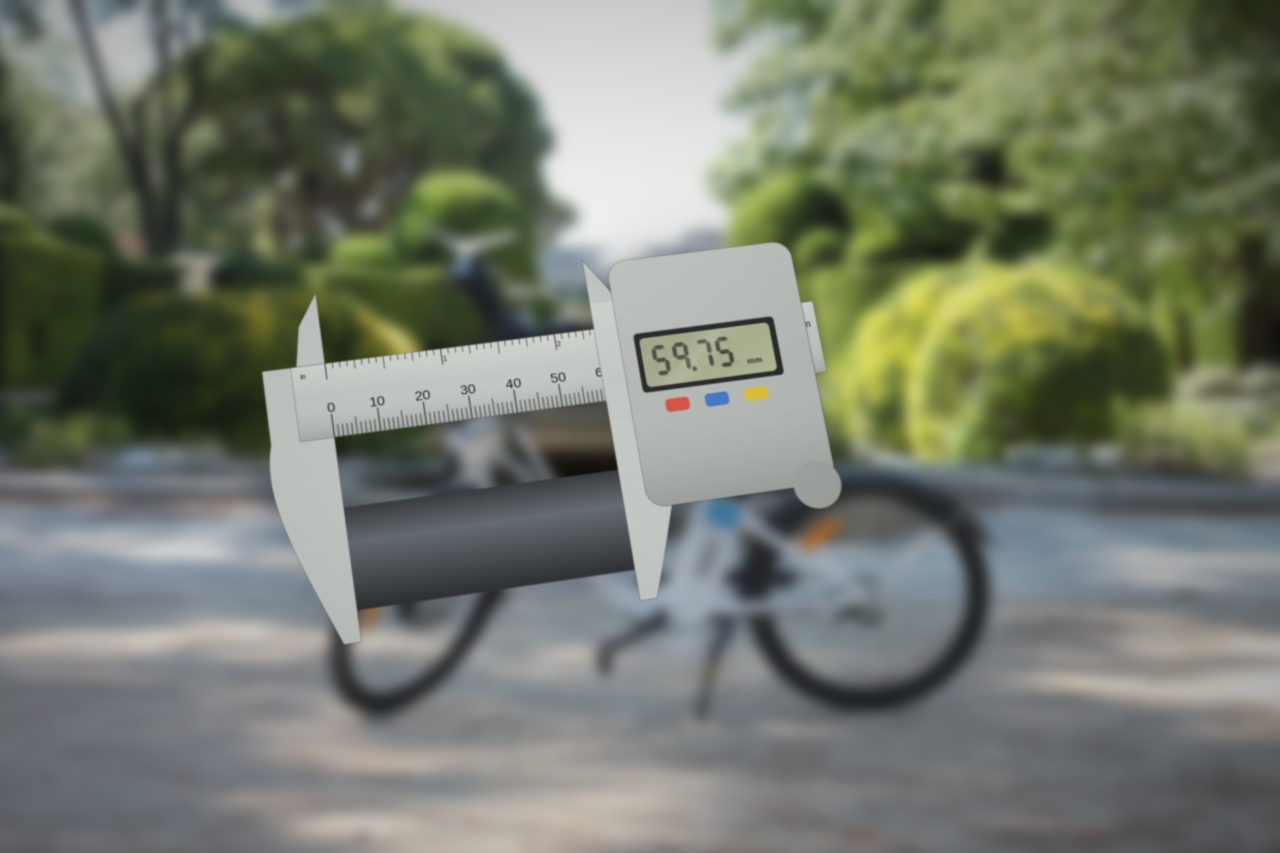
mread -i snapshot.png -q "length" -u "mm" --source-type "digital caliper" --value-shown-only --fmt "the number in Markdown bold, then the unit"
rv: **59.75** mm
